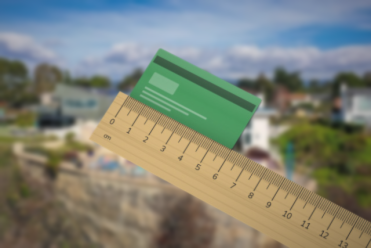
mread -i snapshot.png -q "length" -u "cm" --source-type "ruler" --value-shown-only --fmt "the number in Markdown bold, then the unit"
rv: **6** cm
